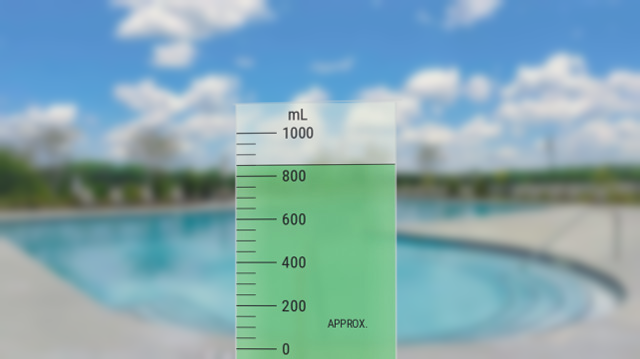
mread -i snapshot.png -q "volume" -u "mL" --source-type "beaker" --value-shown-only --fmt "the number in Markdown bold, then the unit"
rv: **850** mL
